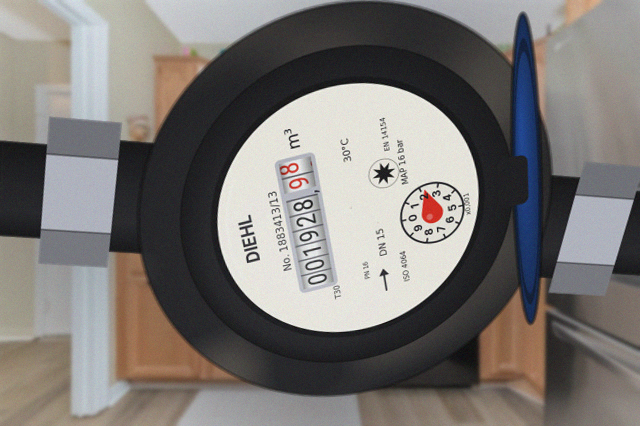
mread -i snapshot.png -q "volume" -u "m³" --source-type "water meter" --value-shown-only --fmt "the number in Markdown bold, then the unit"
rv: **1928.982** m³
